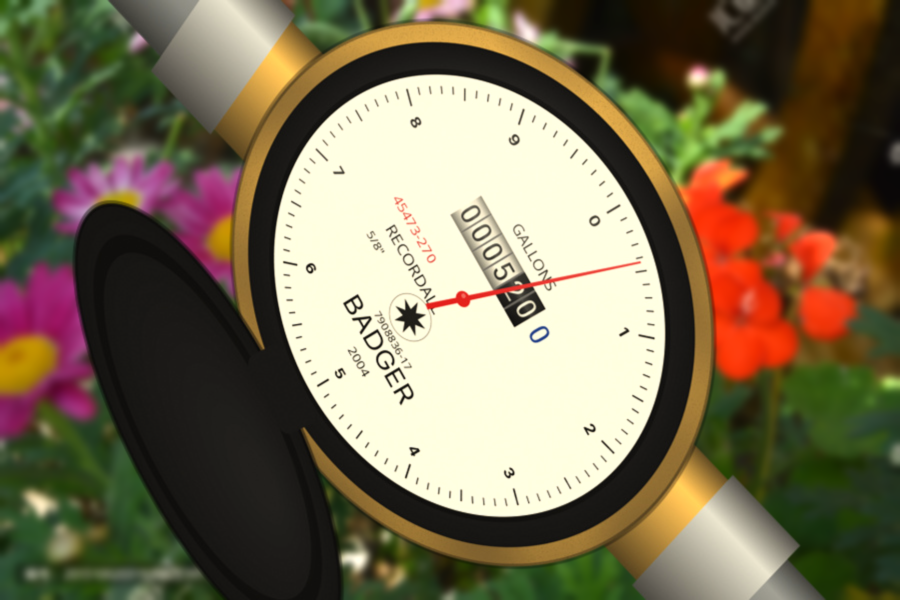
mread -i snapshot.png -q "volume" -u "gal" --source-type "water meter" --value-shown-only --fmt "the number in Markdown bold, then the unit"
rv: **5200.4** gal
